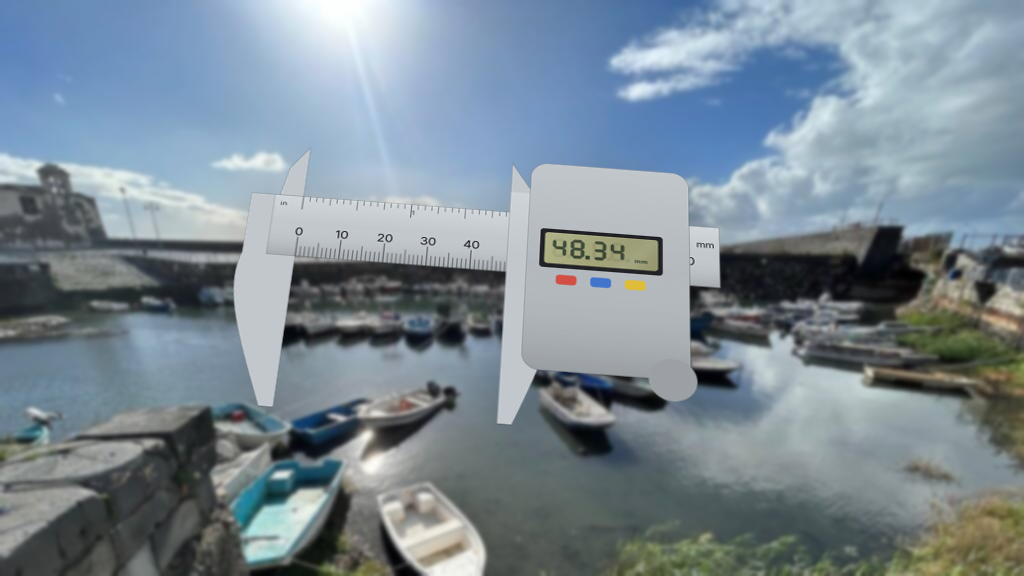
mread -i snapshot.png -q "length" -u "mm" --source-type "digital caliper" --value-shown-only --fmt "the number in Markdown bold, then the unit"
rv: **48.34** mm
